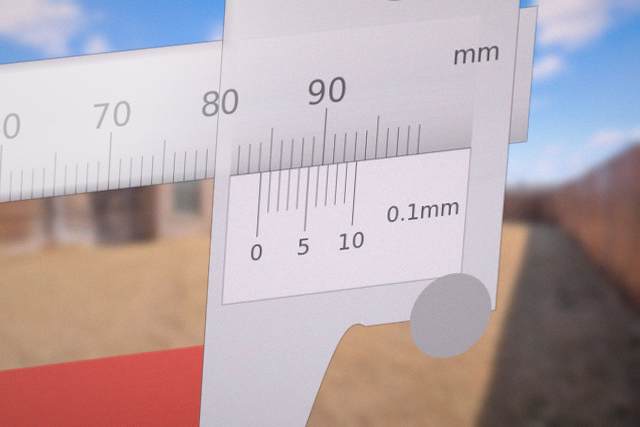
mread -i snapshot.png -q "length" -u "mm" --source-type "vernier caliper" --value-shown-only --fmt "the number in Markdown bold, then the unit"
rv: **84.2** mm
